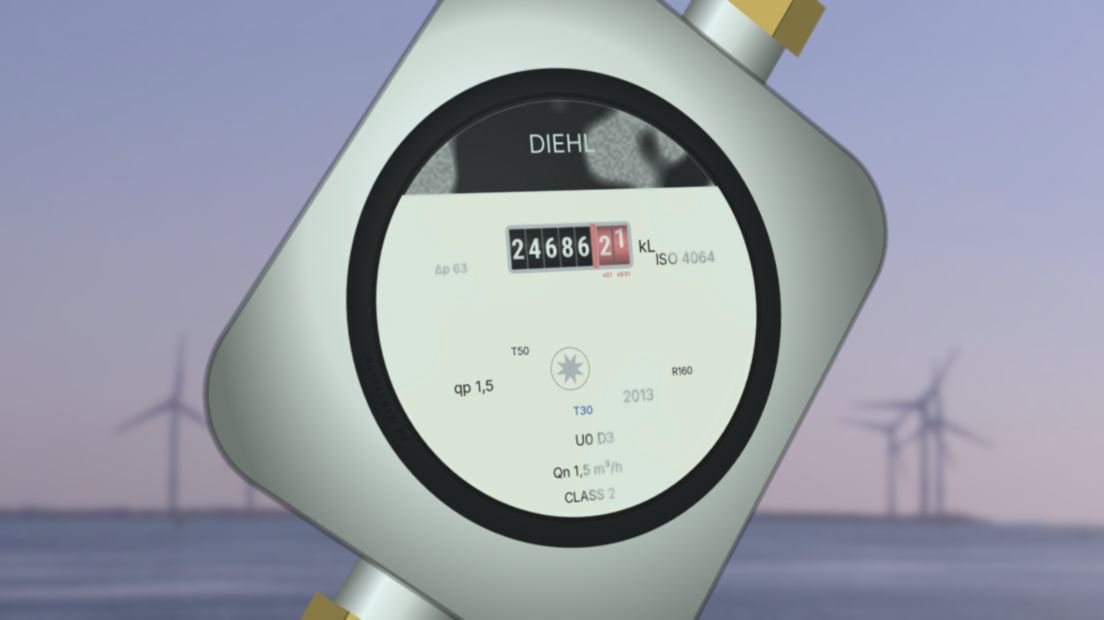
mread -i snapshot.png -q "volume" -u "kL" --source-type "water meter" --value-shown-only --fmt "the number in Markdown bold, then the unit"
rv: **24686.21** kL
